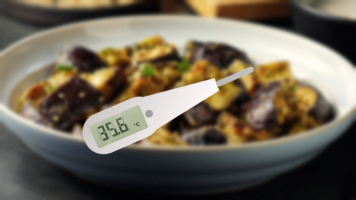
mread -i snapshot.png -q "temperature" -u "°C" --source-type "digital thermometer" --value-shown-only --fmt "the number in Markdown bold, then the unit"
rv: **35.6** °C
